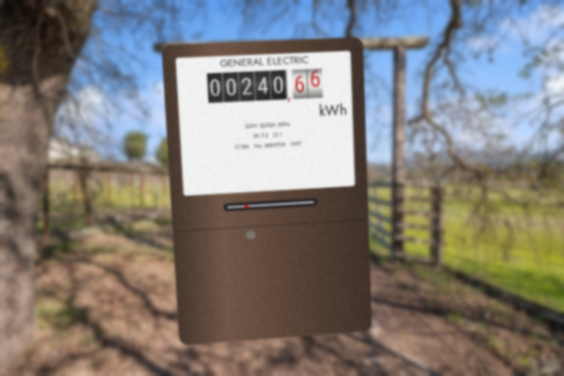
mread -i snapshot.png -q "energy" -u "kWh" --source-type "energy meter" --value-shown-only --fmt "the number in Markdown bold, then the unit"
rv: **240.66** kWh
